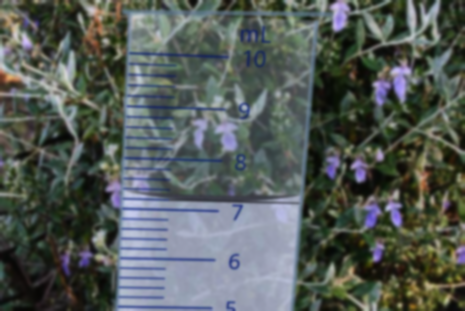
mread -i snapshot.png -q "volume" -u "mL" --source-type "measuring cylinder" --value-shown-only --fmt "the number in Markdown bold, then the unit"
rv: **7.2** mL
